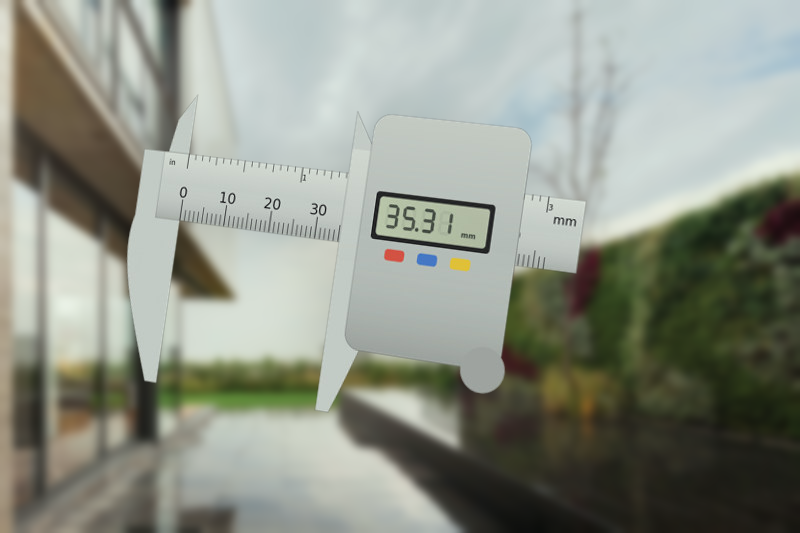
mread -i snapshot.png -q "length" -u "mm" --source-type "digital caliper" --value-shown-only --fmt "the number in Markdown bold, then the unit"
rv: **35.31** mm
